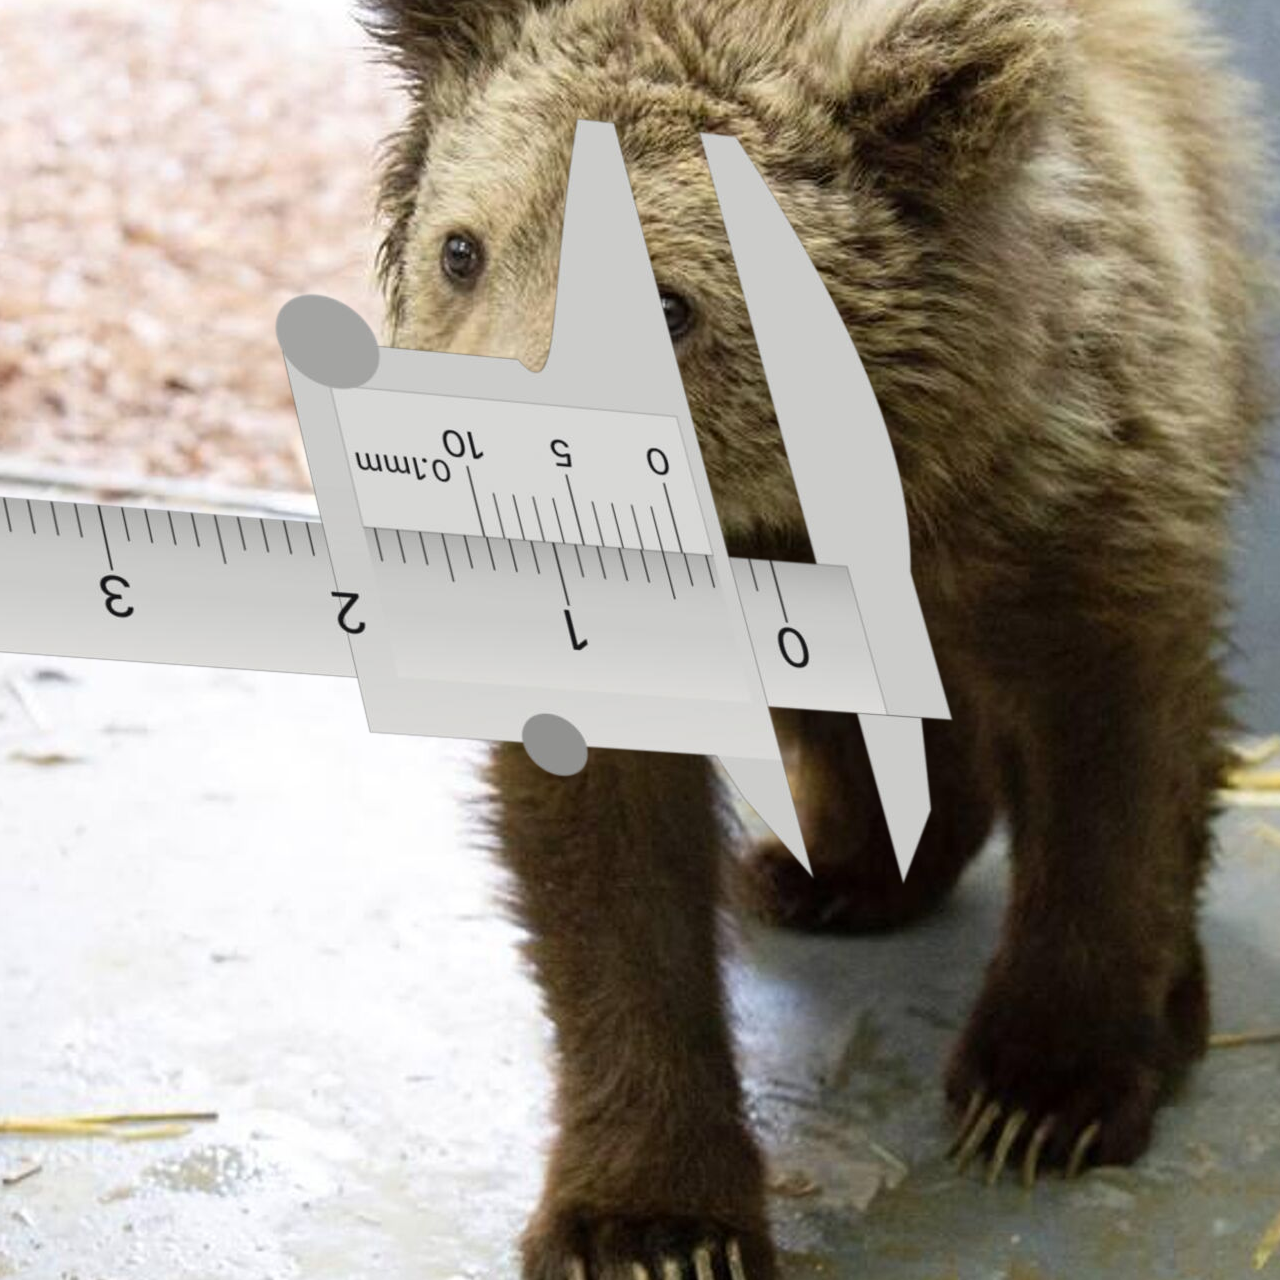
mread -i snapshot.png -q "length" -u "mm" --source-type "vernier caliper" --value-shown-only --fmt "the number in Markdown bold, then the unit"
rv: **4.1** mm
